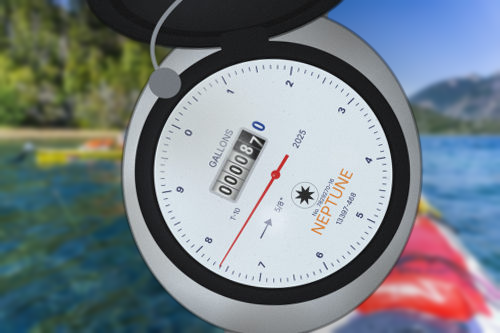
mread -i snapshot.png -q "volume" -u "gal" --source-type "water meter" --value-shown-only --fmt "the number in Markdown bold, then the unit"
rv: **867.6** gal
